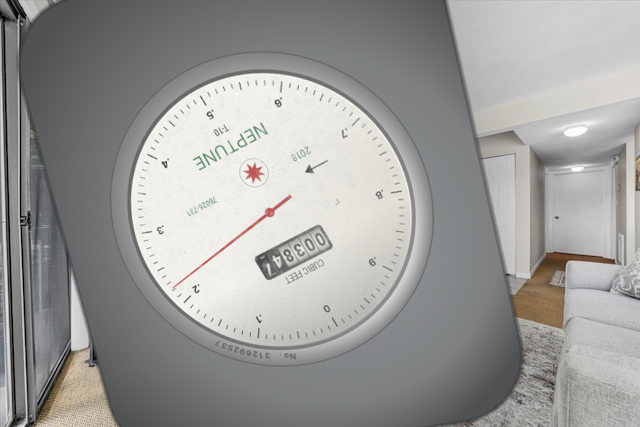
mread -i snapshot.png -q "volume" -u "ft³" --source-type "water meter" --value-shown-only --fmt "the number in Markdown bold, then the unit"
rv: **3847.22** ft³
